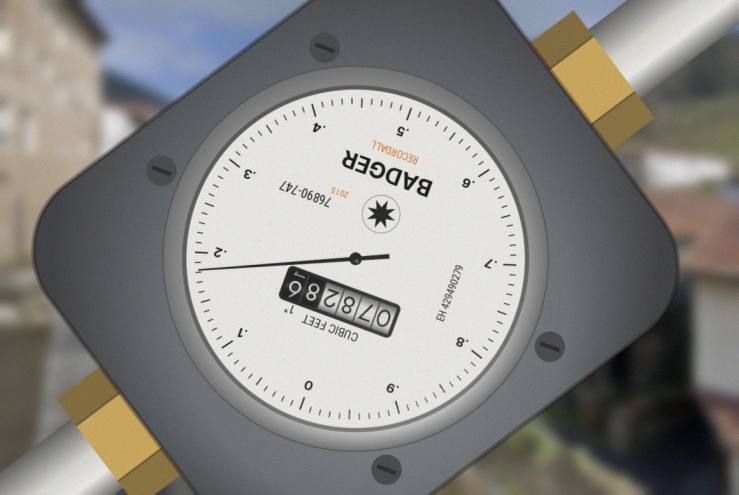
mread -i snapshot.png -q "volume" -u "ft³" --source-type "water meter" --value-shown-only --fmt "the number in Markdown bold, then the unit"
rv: **78286.18** ft³
